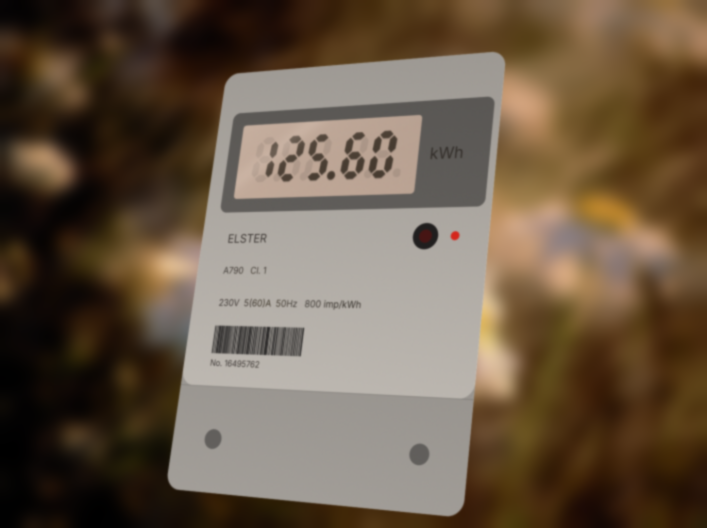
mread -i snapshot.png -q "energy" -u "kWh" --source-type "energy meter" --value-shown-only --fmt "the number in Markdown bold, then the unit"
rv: **125.60** kWh
